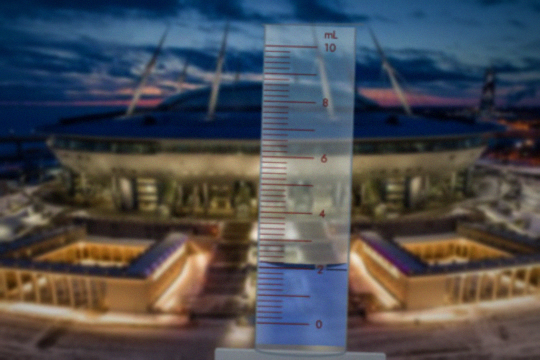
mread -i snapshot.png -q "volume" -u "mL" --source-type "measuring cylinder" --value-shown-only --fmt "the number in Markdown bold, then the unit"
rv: **2** mL
